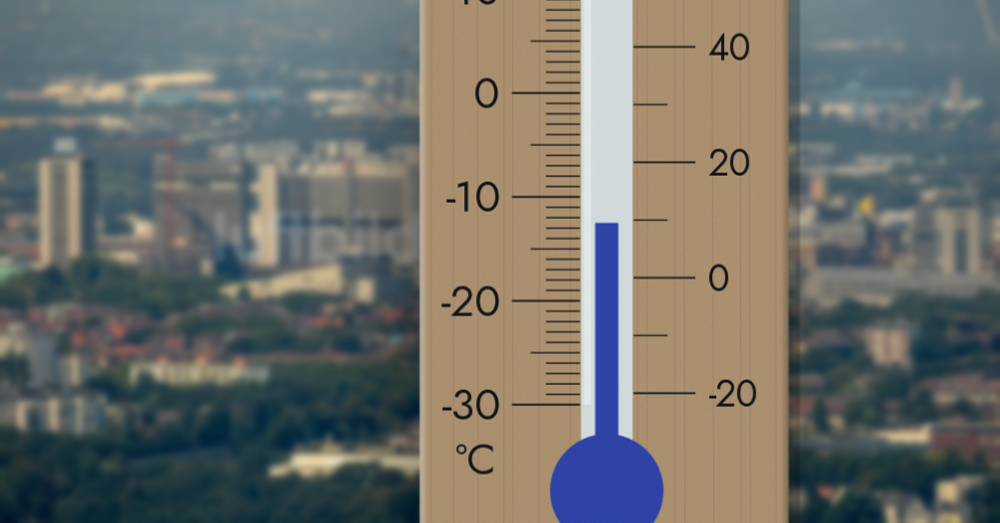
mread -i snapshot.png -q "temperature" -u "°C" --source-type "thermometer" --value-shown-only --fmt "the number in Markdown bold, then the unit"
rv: **-12.5** °C
